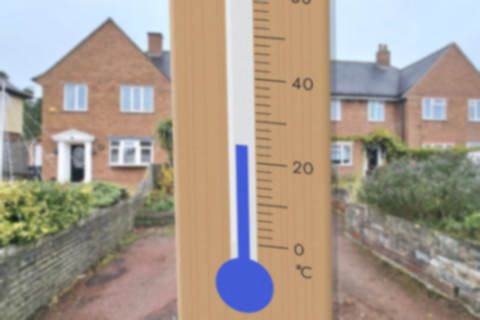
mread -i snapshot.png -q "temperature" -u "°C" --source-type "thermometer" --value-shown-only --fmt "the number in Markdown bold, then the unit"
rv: **24** °C
